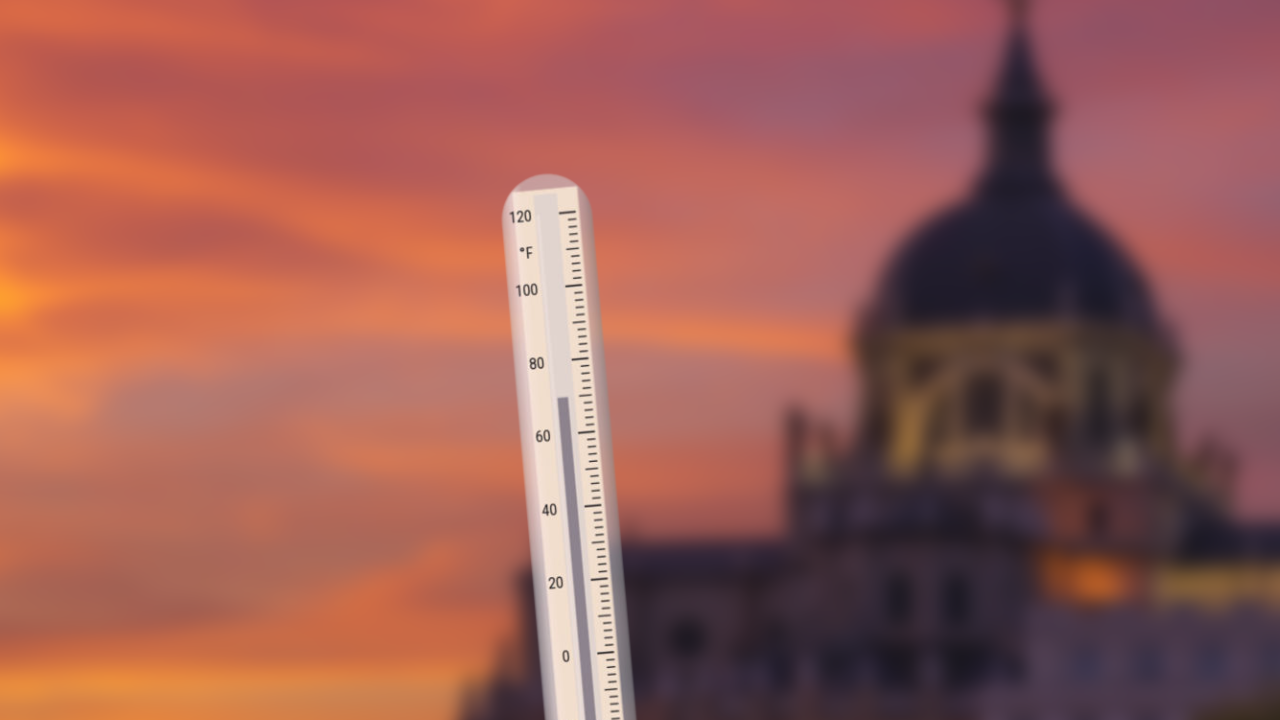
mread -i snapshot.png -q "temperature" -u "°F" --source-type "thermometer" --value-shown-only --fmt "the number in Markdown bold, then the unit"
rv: **70** °F
